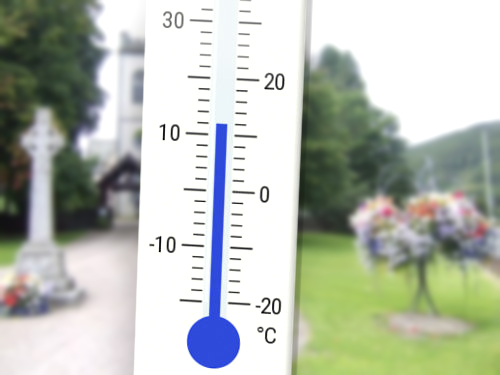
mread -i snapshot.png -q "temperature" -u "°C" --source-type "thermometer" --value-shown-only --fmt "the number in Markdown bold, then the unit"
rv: **12** °C
